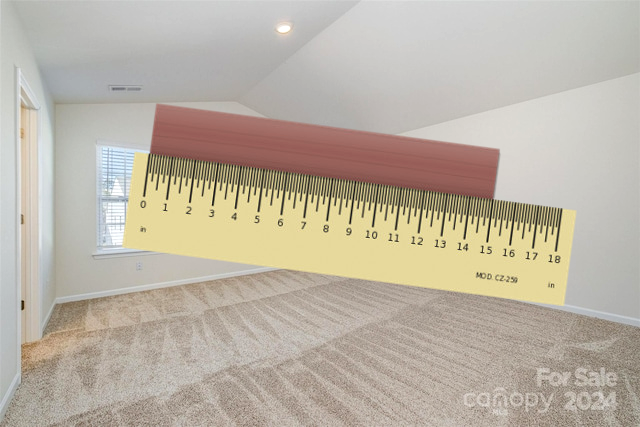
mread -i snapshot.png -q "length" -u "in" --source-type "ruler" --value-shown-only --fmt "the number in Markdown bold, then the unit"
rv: **15** in
